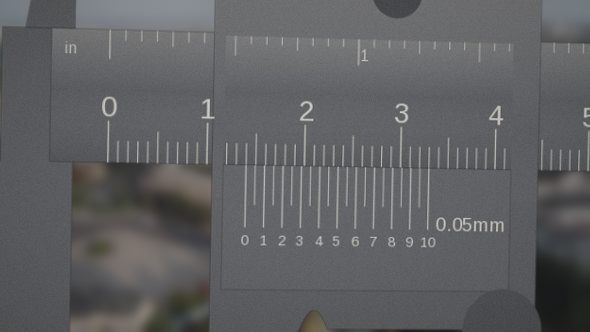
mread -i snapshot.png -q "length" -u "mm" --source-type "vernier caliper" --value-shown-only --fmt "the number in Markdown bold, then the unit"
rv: **14.0** mm
